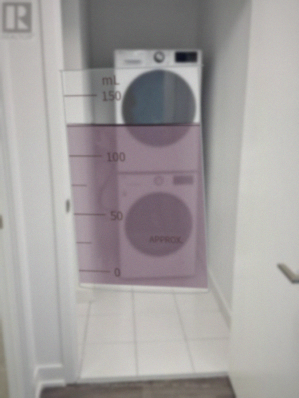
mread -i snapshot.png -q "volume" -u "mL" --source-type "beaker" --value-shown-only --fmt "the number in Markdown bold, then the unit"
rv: **125** mL
